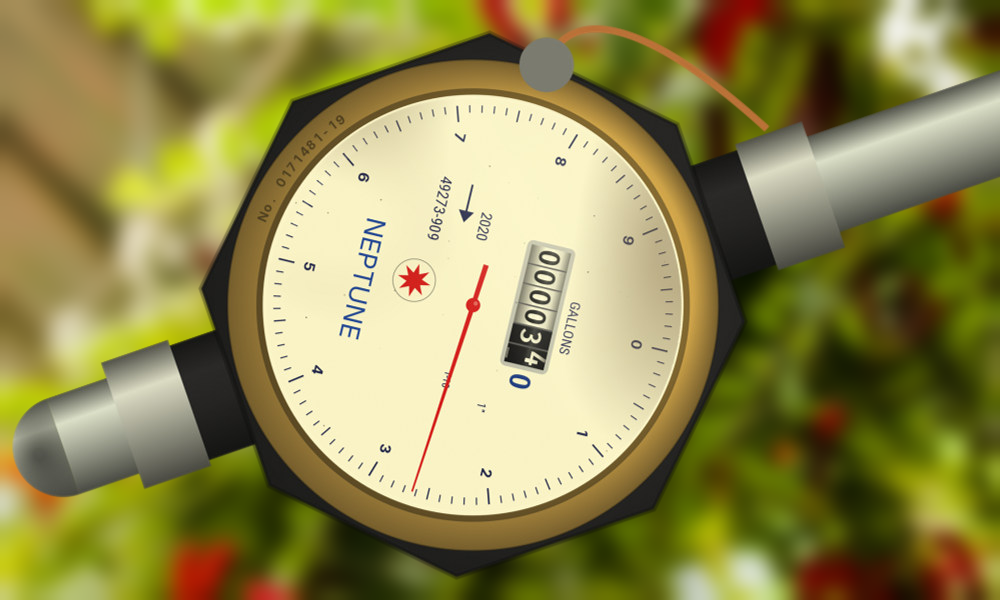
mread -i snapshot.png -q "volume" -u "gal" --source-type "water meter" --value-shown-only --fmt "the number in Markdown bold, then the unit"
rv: **342.6** gal
